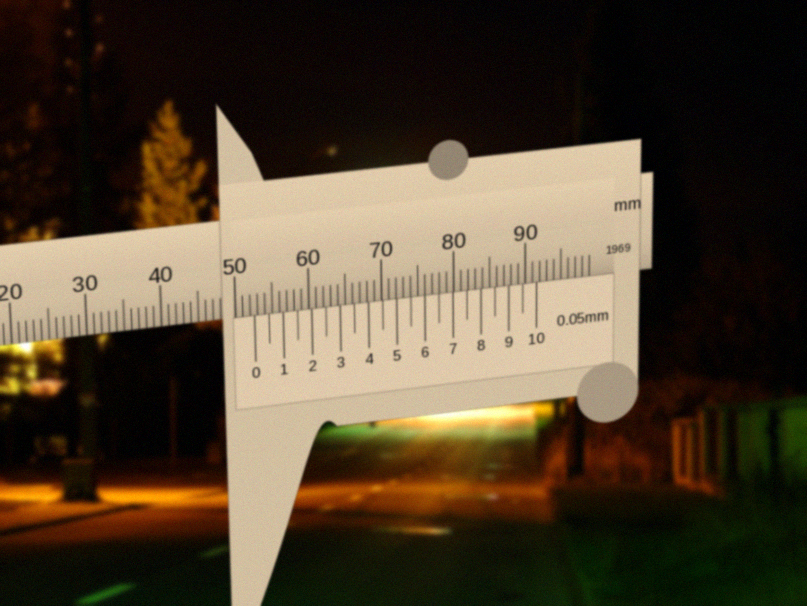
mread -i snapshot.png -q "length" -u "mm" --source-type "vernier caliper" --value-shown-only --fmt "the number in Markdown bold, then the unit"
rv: **52.6** mm
